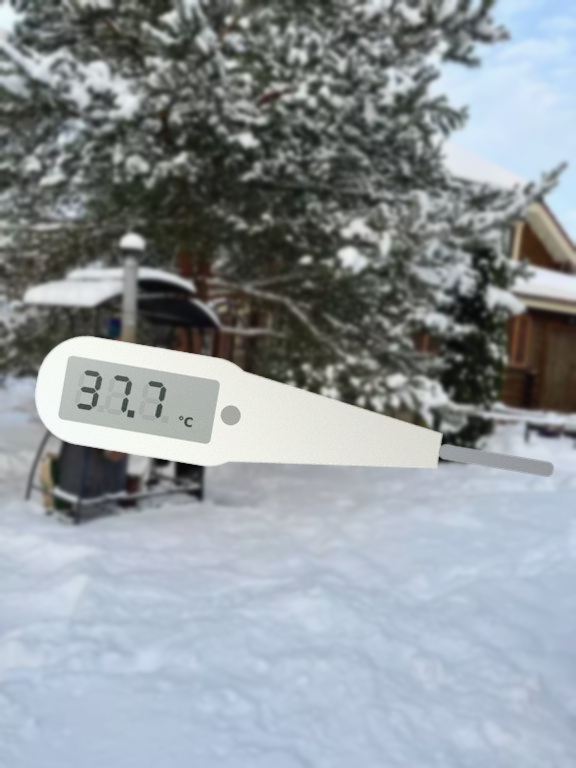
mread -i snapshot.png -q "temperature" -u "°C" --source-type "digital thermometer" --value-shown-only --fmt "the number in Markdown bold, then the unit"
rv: **37.7** °C
